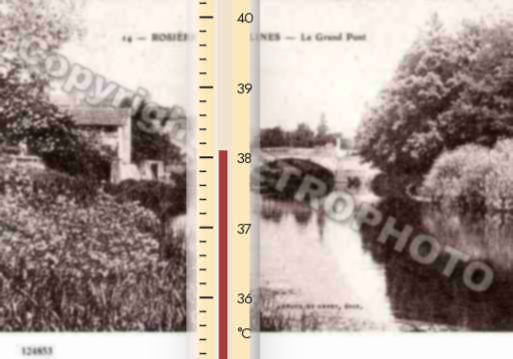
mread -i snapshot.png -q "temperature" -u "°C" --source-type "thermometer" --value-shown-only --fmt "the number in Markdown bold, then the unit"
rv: **38.1** °C
